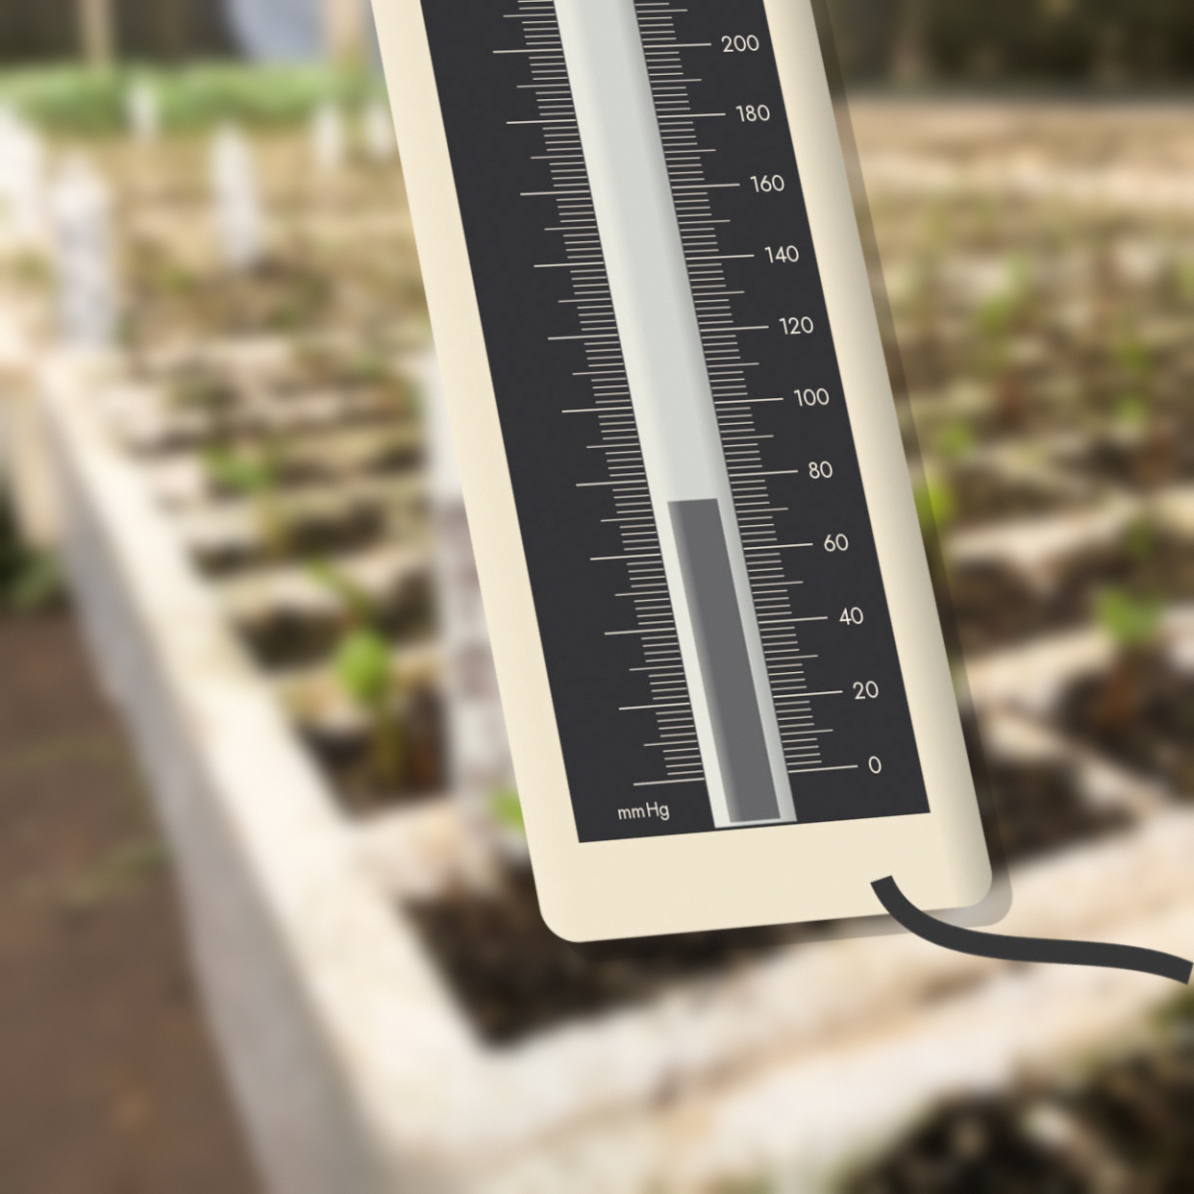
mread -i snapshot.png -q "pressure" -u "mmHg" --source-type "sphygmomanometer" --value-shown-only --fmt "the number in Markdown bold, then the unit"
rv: **74** mmHg
